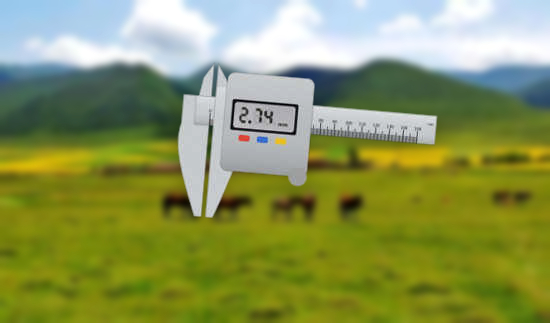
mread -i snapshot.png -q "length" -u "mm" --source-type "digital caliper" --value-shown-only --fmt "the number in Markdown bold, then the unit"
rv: **2.74** mm
